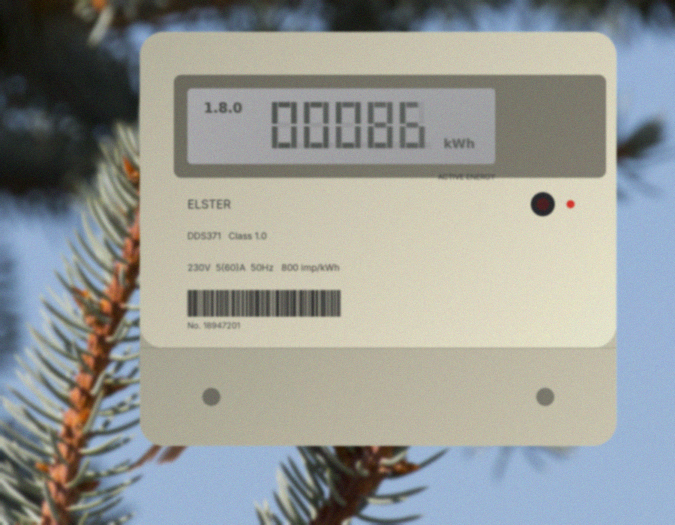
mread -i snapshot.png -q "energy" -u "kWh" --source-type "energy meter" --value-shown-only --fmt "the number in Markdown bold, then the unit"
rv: **86** kWh
